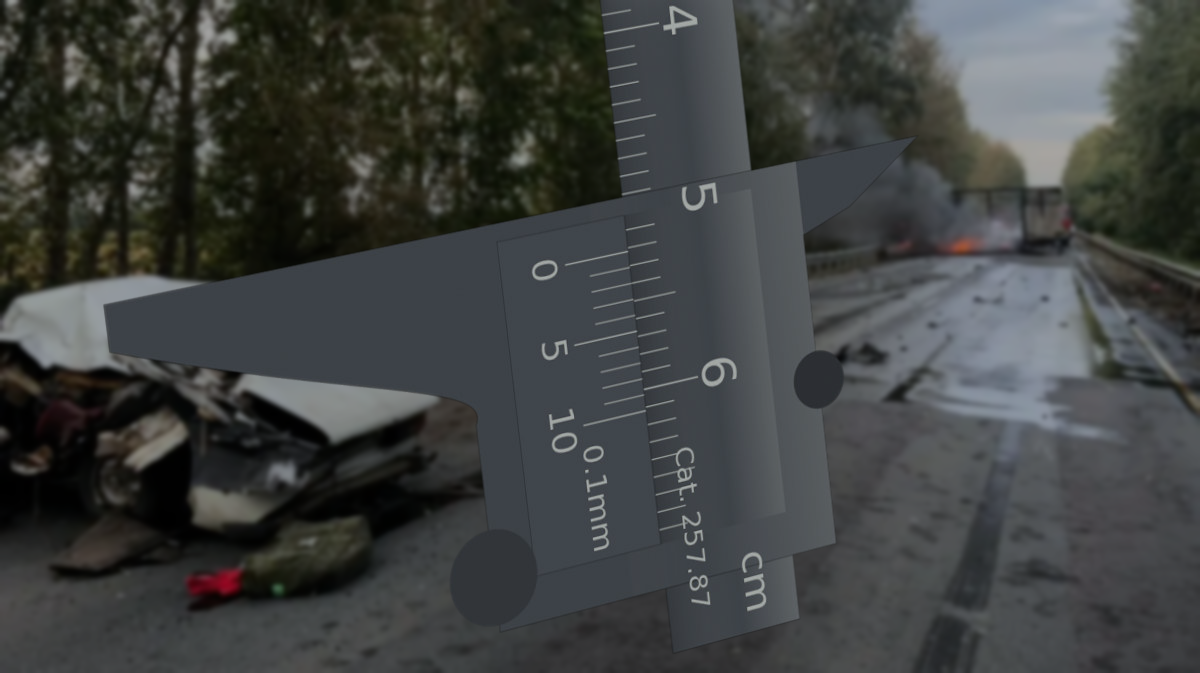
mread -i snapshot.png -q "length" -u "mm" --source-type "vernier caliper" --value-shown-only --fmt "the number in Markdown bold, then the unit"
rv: **52.2** mm
